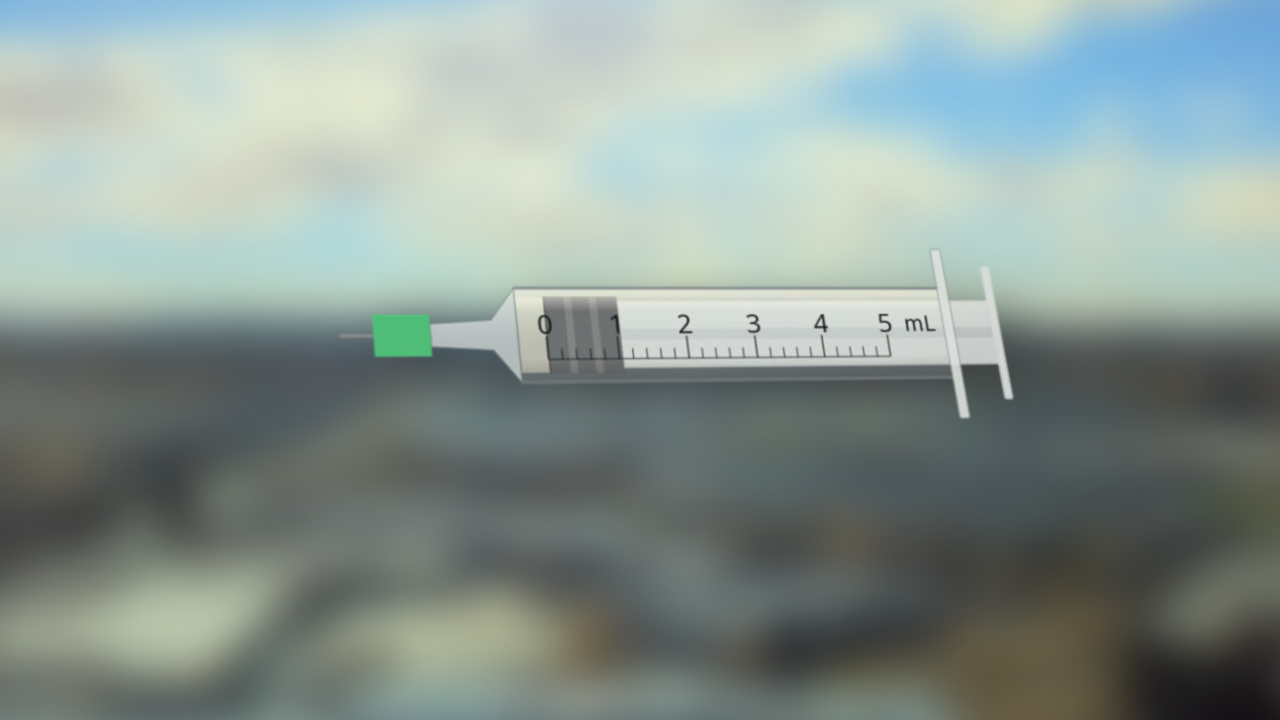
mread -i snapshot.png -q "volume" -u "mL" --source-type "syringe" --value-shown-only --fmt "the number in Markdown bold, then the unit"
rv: **0** mL
